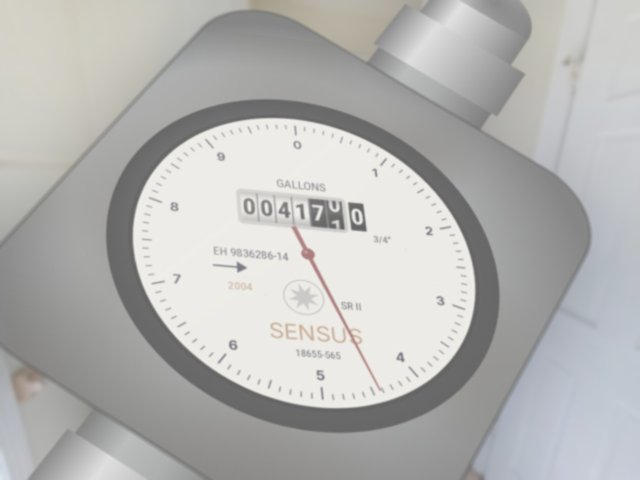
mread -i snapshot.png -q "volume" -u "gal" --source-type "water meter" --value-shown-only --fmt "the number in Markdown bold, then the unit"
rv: **41704.4** gal
